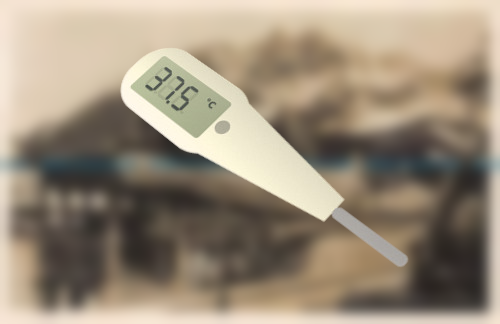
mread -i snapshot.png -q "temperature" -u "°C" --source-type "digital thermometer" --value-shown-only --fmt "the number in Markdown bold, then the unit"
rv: **37.5** °C
